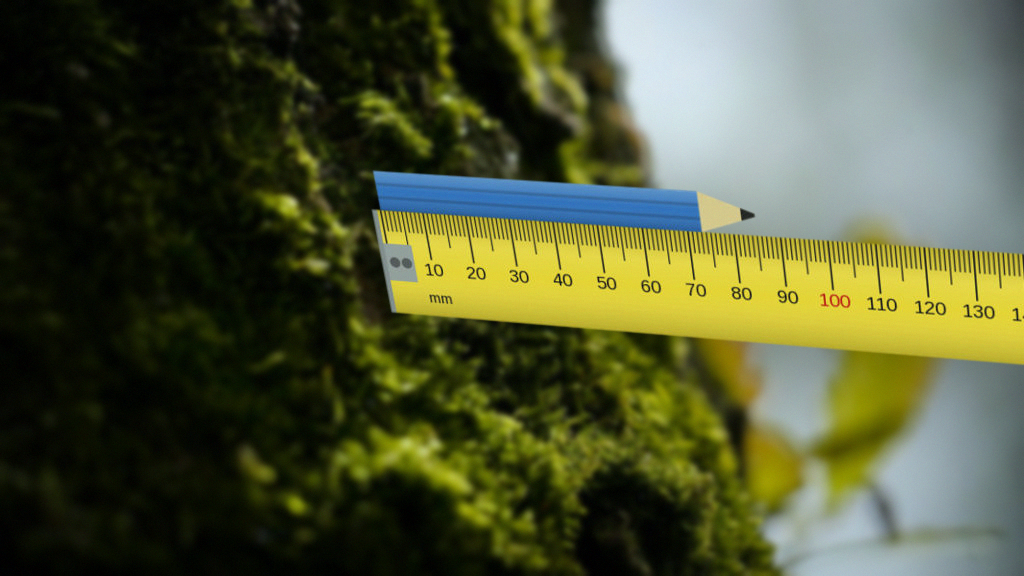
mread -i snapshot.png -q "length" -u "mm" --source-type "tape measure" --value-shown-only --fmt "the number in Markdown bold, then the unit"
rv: **85** mm
